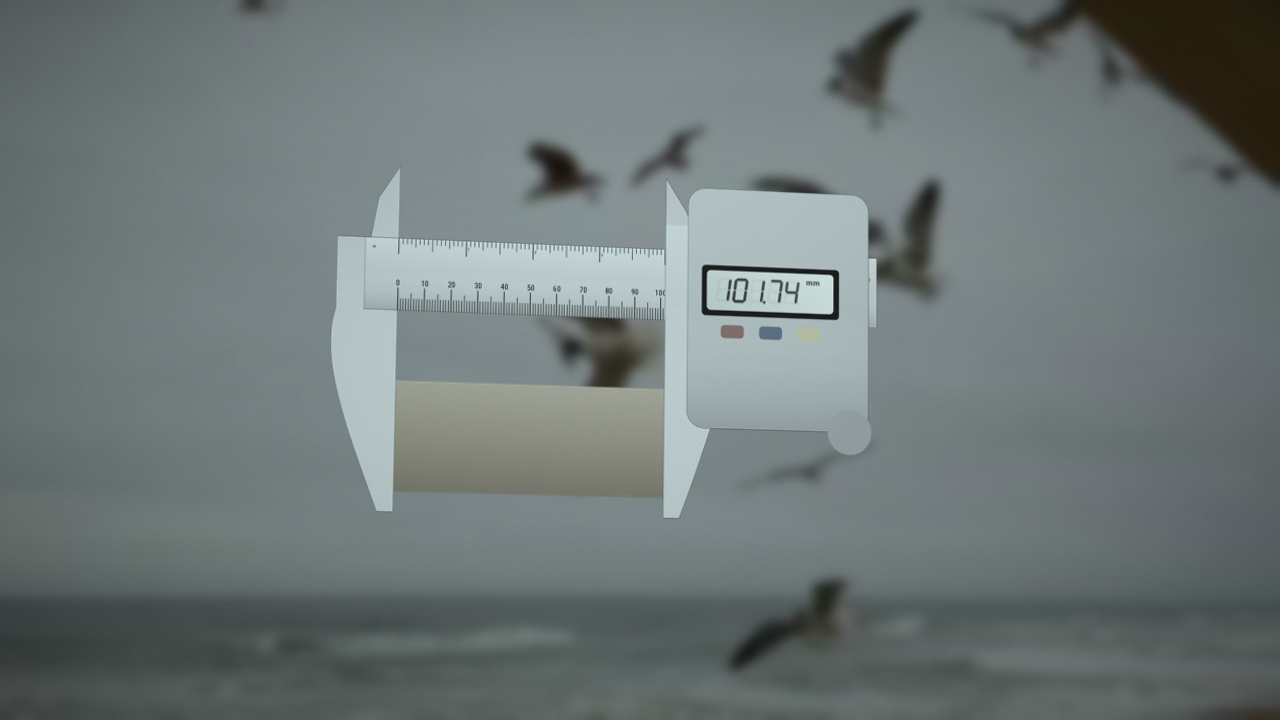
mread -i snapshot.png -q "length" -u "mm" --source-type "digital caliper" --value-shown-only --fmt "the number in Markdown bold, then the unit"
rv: **101.74** mm
